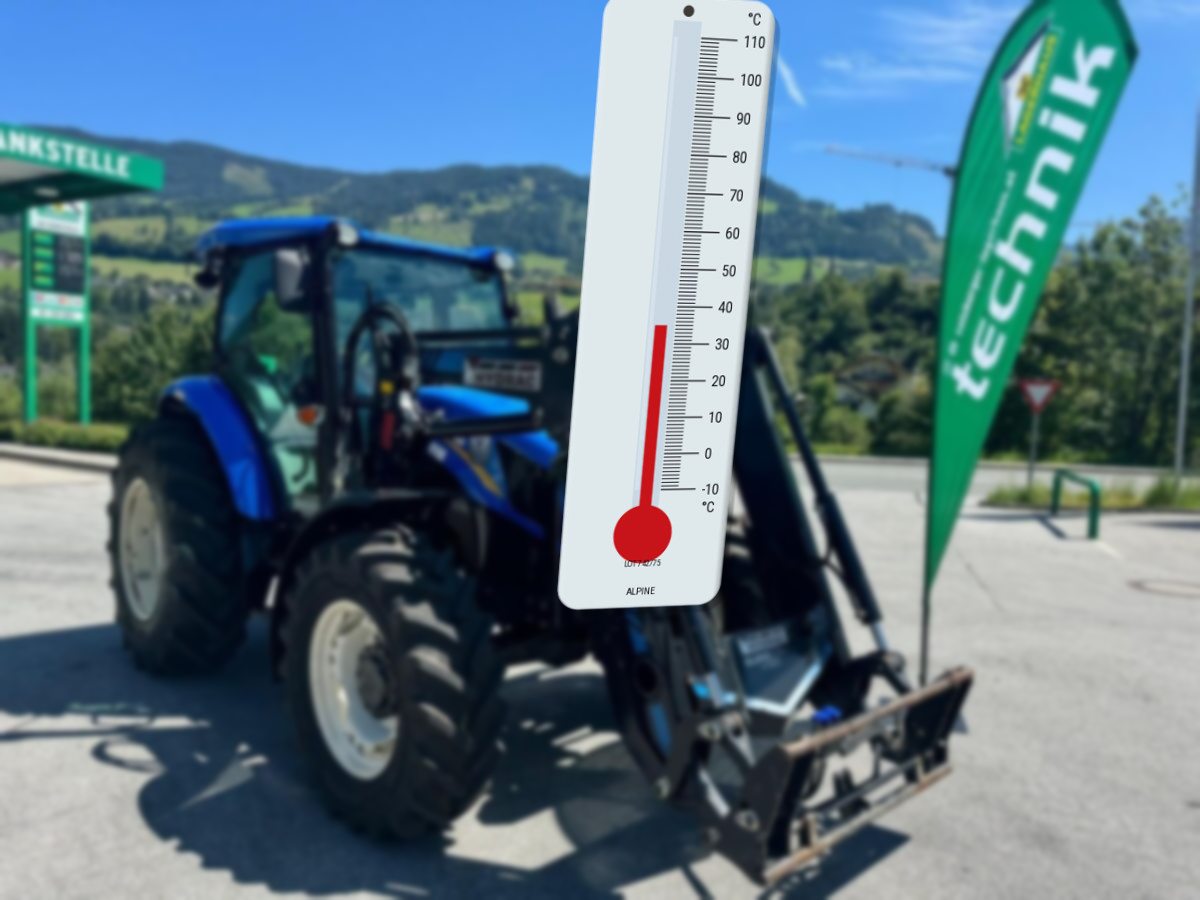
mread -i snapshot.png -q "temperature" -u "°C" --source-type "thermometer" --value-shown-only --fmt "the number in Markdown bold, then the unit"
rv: **35** °C
